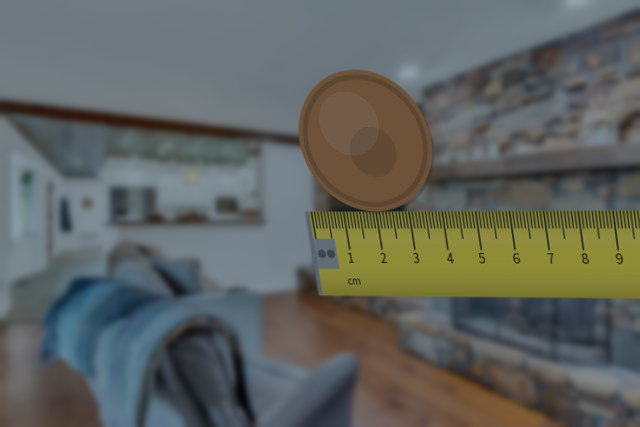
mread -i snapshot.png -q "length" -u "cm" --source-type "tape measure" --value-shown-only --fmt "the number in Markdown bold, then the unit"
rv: **4** cm
